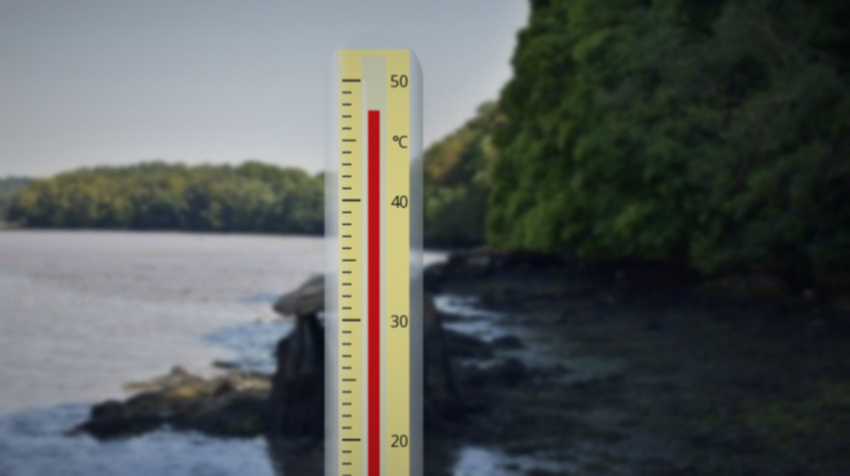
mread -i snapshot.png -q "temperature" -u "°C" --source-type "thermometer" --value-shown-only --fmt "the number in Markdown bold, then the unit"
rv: **47.5** °C
